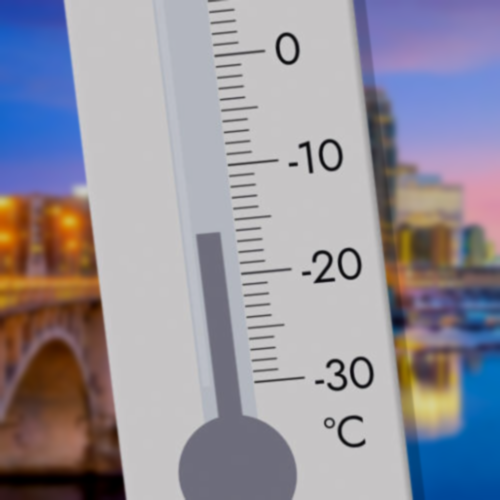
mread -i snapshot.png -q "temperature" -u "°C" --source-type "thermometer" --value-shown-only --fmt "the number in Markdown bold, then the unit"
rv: **-16** °C
